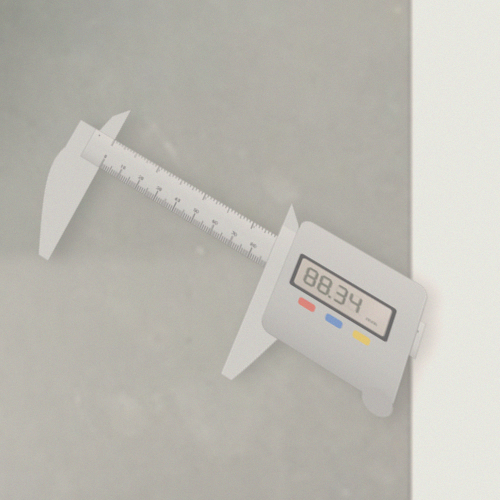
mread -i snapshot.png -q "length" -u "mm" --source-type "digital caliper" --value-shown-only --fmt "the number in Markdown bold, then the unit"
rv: **88.34** mm
